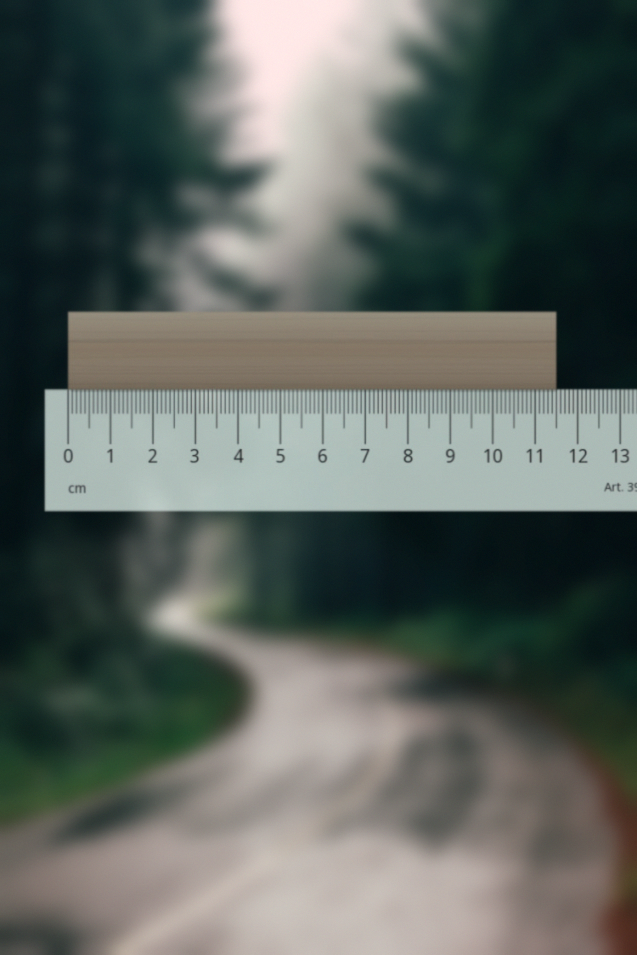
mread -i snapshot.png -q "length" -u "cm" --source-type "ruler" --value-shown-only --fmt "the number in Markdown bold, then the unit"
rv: **11.5** cm
